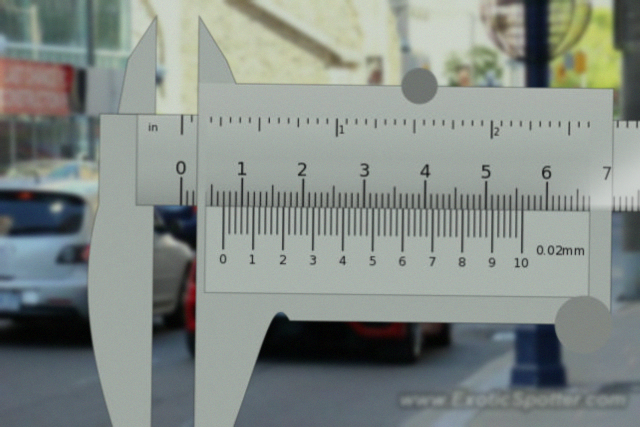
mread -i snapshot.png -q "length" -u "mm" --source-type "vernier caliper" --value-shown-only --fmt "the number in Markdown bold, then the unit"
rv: **7.0** mm
